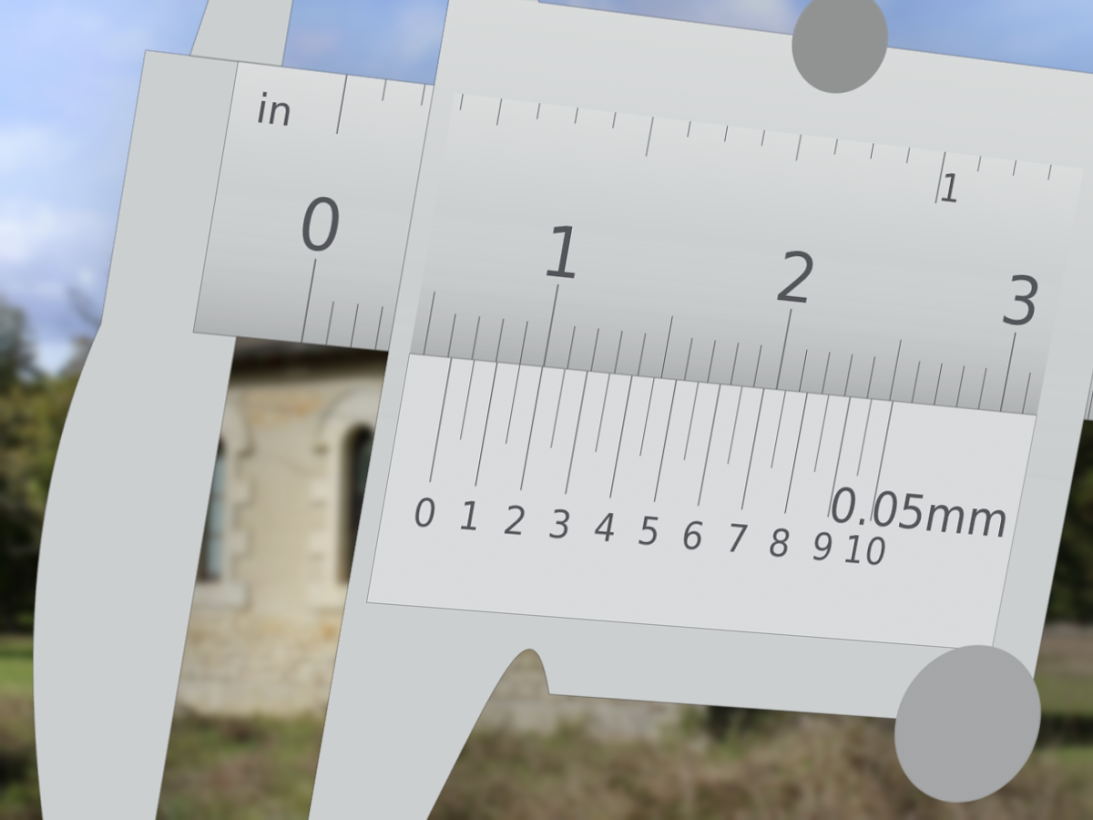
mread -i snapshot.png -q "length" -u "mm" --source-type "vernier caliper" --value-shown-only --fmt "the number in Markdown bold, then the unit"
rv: **6.15** mm
